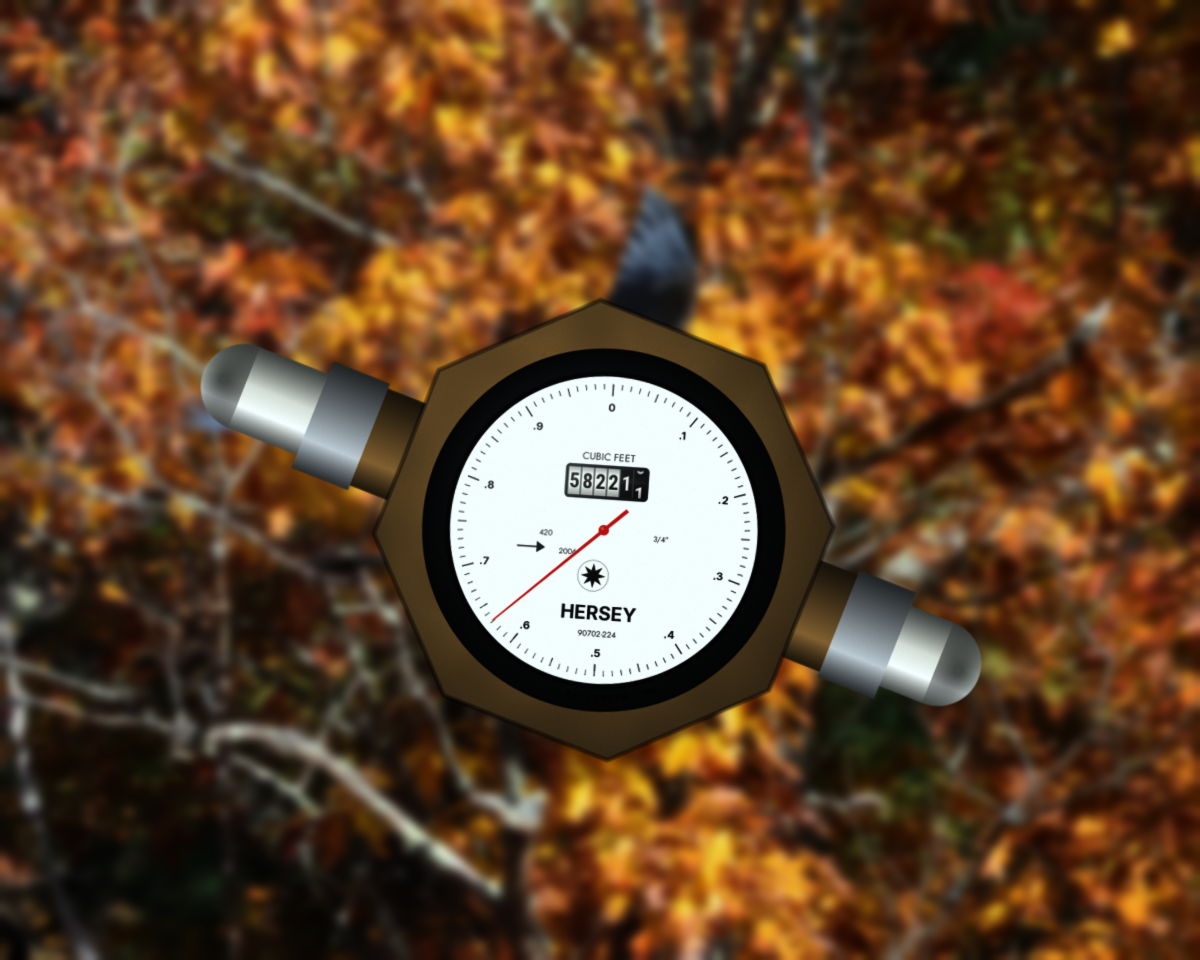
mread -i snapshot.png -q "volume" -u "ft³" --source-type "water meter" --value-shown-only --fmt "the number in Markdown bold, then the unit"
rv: **582210.63** ft³
